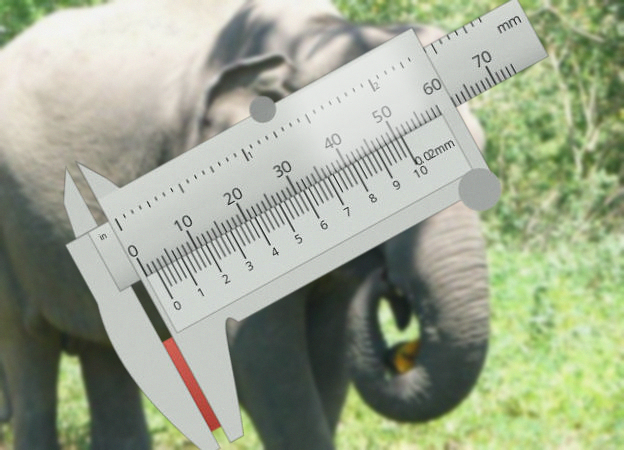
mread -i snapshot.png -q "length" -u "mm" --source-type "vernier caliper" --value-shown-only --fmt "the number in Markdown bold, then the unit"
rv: **2.0** mm
